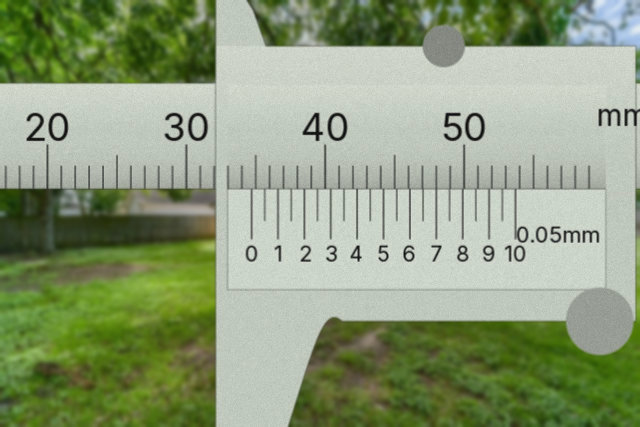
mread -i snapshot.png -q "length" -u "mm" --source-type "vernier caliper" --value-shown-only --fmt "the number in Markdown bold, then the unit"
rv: **34.7** mm
